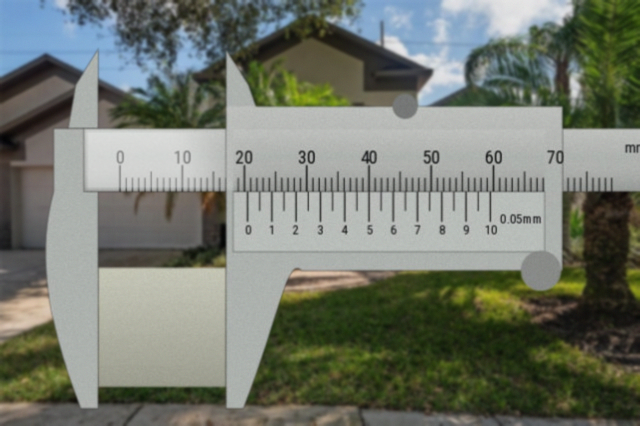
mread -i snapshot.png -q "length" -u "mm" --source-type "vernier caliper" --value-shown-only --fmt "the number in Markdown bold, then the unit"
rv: **20.5** mm
